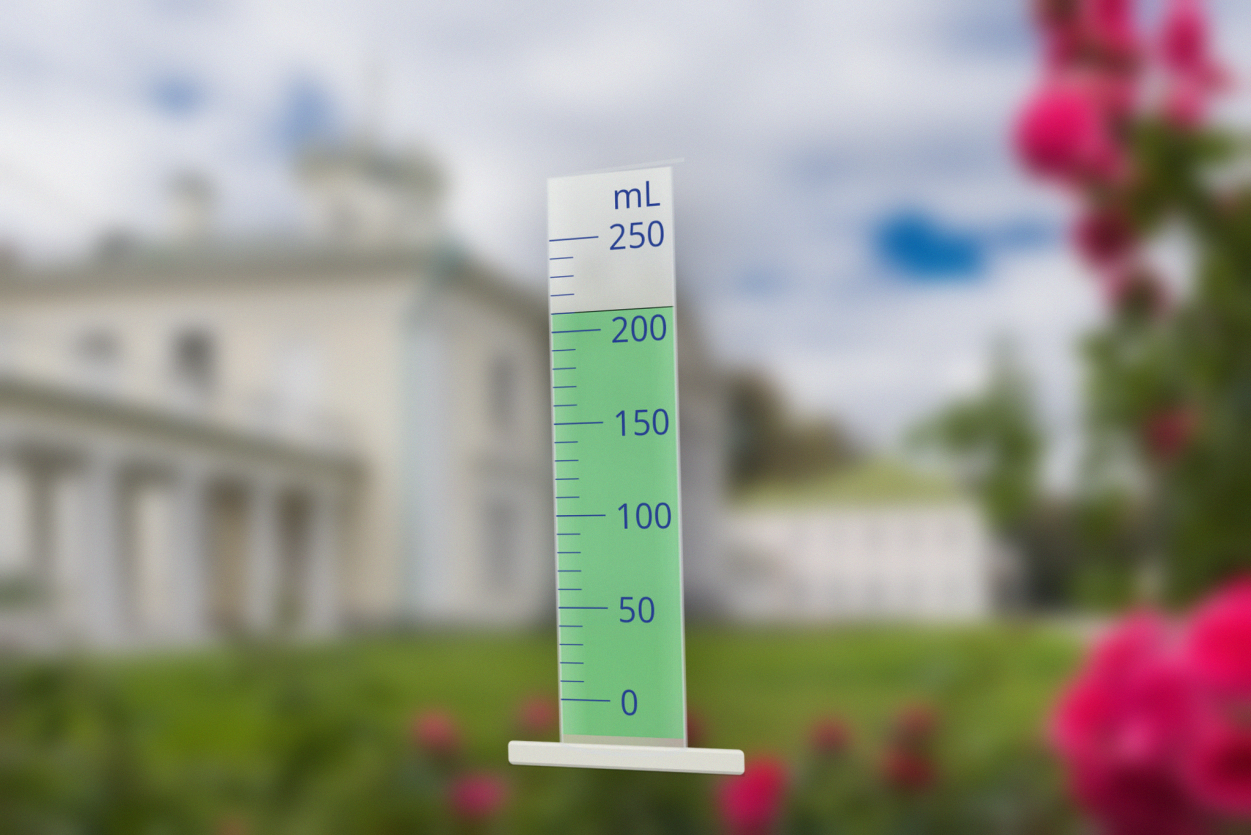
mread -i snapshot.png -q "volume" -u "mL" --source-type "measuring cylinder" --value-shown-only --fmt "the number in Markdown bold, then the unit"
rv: **210** mL
